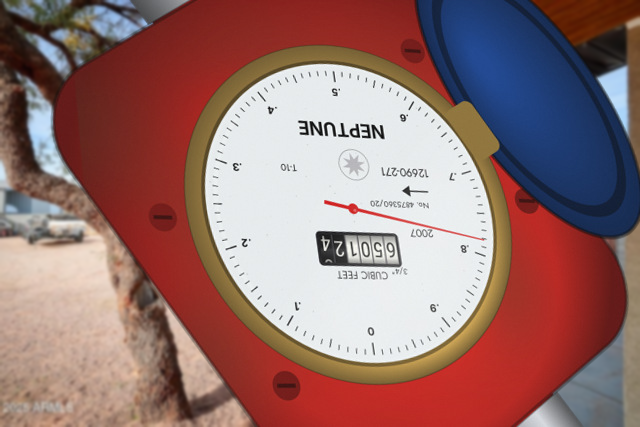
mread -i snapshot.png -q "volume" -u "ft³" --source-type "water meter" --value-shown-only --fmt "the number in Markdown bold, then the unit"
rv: **650123.78** ft³
